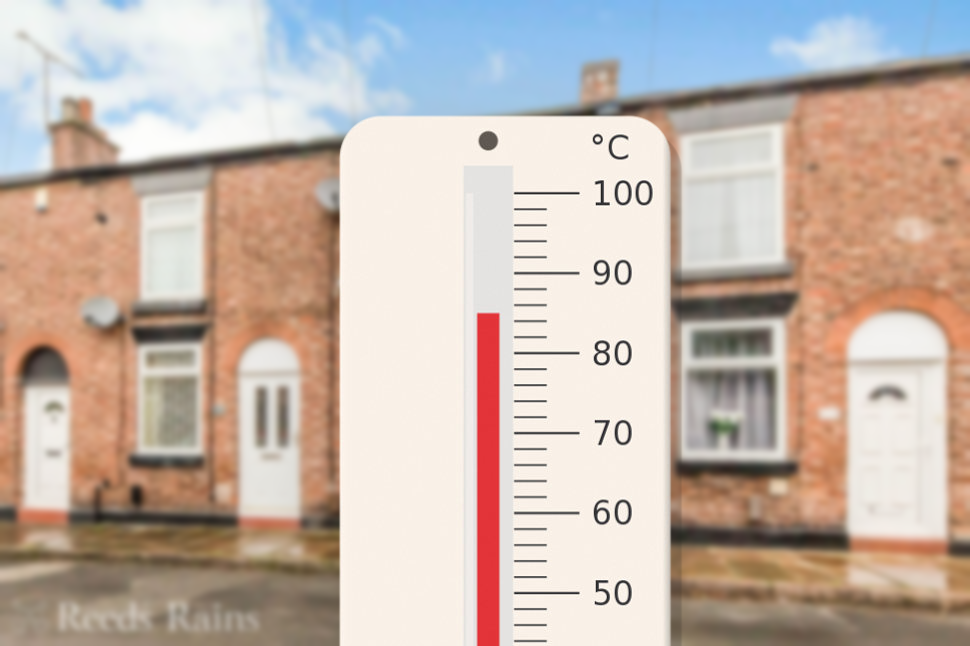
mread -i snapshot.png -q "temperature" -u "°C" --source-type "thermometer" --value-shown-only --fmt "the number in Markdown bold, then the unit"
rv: **85** °C
